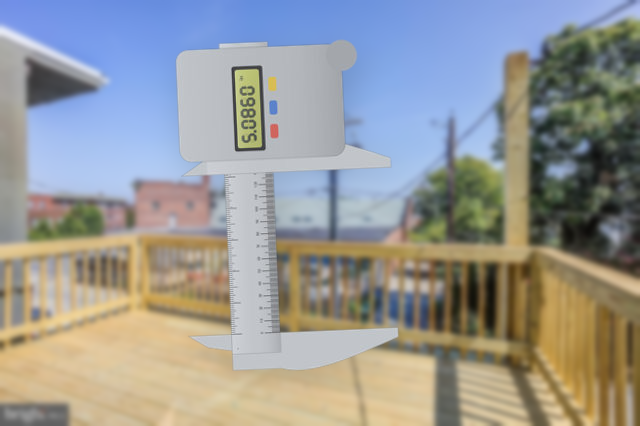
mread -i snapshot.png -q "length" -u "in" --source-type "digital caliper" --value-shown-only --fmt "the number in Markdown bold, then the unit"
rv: **5.0860** in
